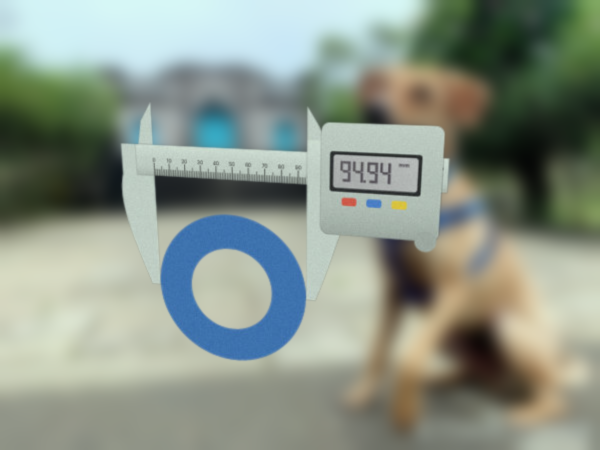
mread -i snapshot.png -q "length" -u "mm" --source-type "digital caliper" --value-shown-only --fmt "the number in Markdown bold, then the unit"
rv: **94.94** mm
